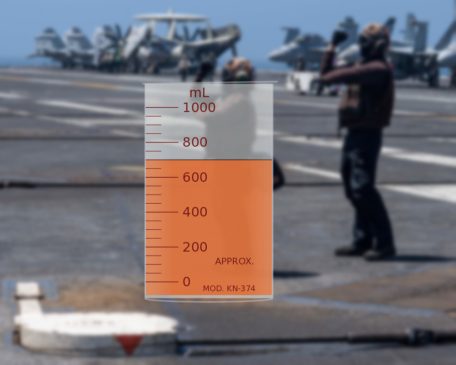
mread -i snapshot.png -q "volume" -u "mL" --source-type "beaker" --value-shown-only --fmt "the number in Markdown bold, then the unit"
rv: **700** mL
